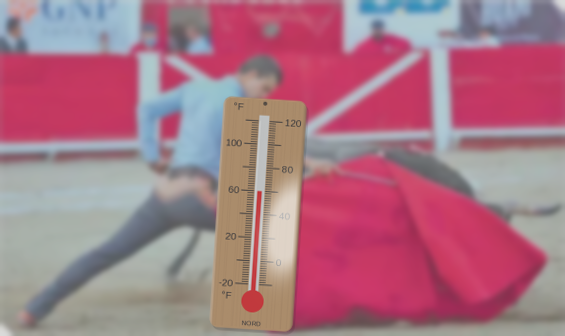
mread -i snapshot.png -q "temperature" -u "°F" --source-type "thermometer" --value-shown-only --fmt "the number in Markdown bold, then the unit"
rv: **60** °F
